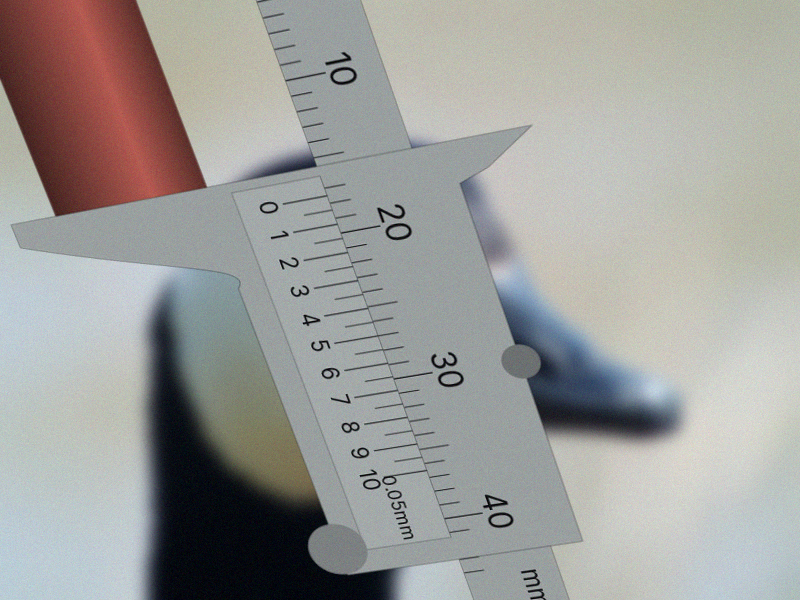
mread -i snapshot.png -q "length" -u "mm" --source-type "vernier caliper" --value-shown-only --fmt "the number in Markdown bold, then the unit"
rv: **17.5** mm
